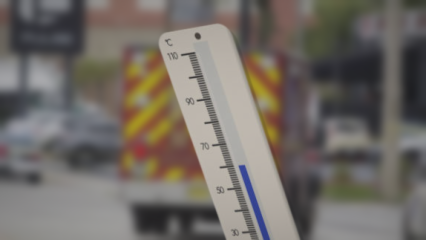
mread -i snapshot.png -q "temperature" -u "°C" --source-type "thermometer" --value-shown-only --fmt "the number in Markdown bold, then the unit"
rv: **60** °C
